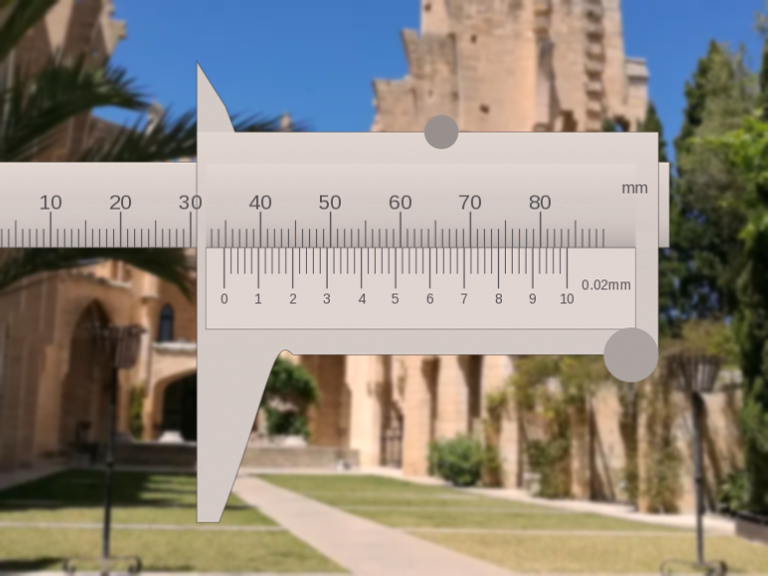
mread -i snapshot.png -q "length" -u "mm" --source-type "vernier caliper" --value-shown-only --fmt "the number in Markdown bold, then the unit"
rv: **34.8** mm
